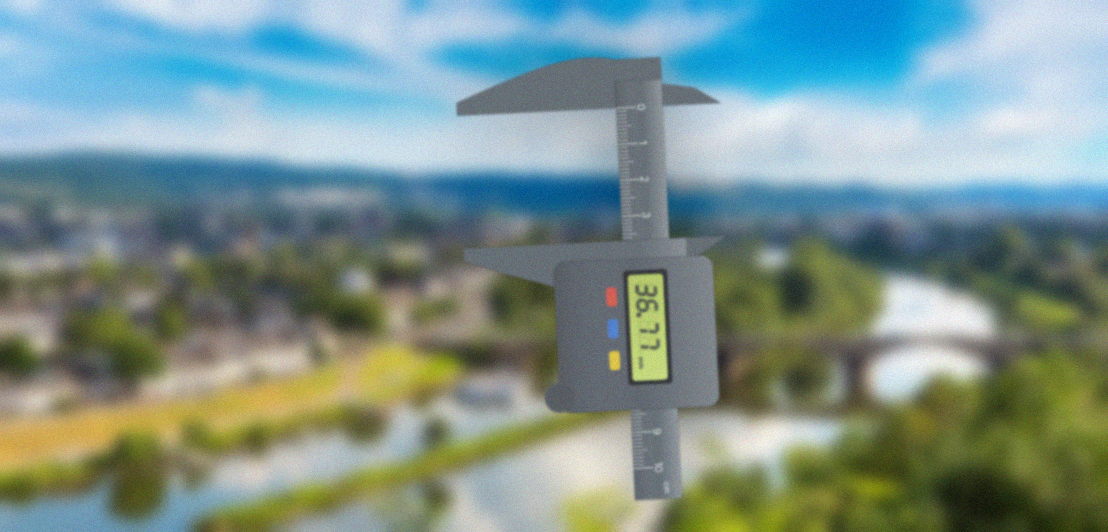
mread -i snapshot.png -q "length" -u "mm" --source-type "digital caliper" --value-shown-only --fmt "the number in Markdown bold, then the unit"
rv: **36.77** mm
